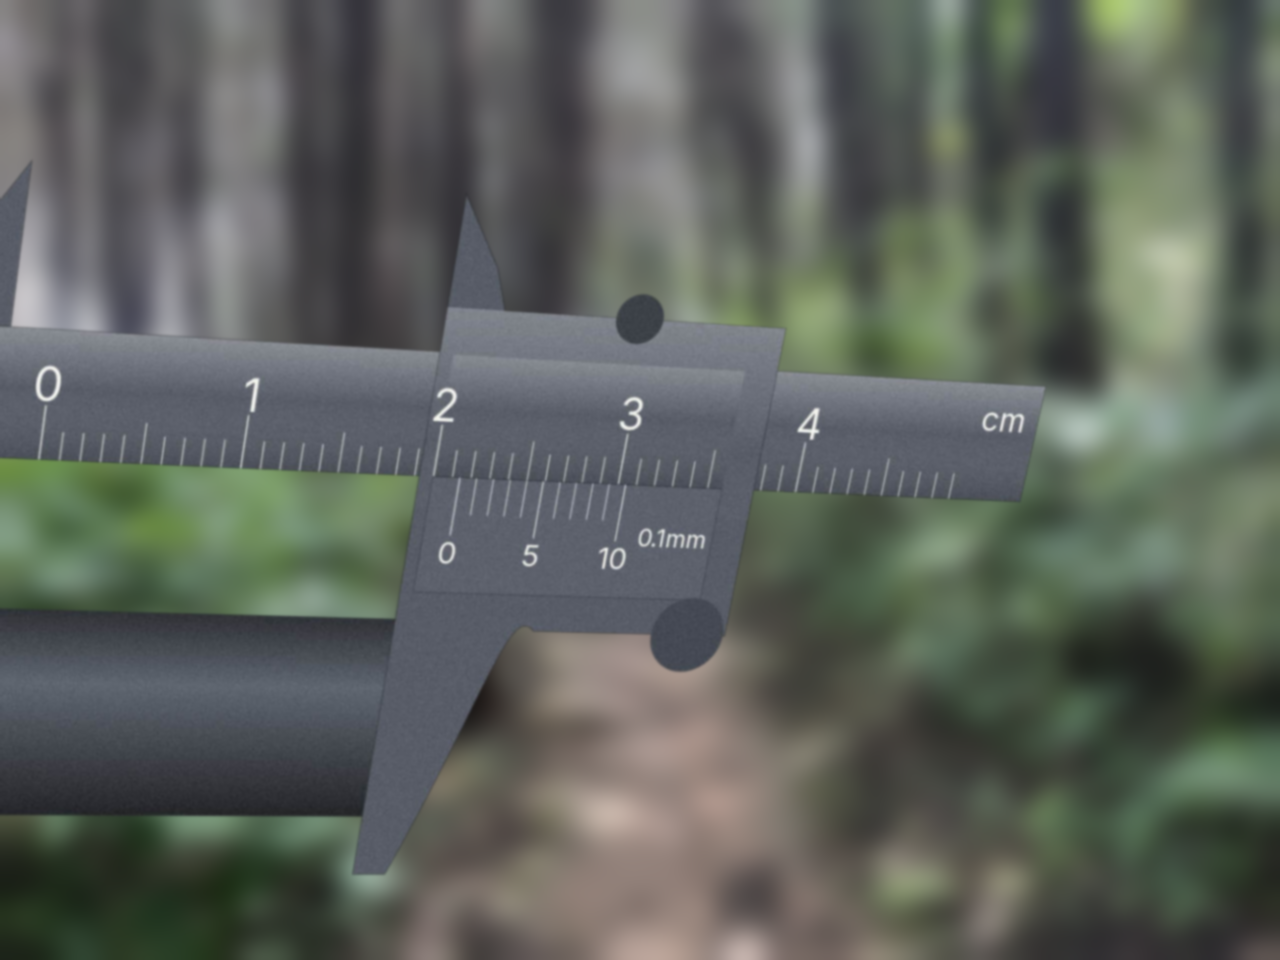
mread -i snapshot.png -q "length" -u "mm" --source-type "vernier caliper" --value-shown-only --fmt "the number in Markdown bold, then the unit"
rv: **21.4** mm
